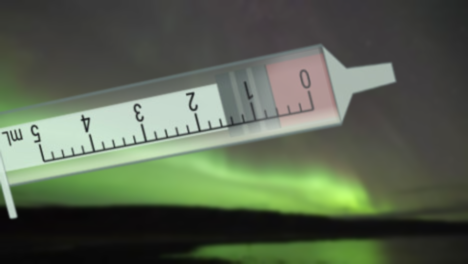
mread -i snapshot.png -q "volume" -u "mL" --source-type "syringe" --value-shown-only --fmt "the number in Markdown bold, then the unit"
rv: **0.6** mL
